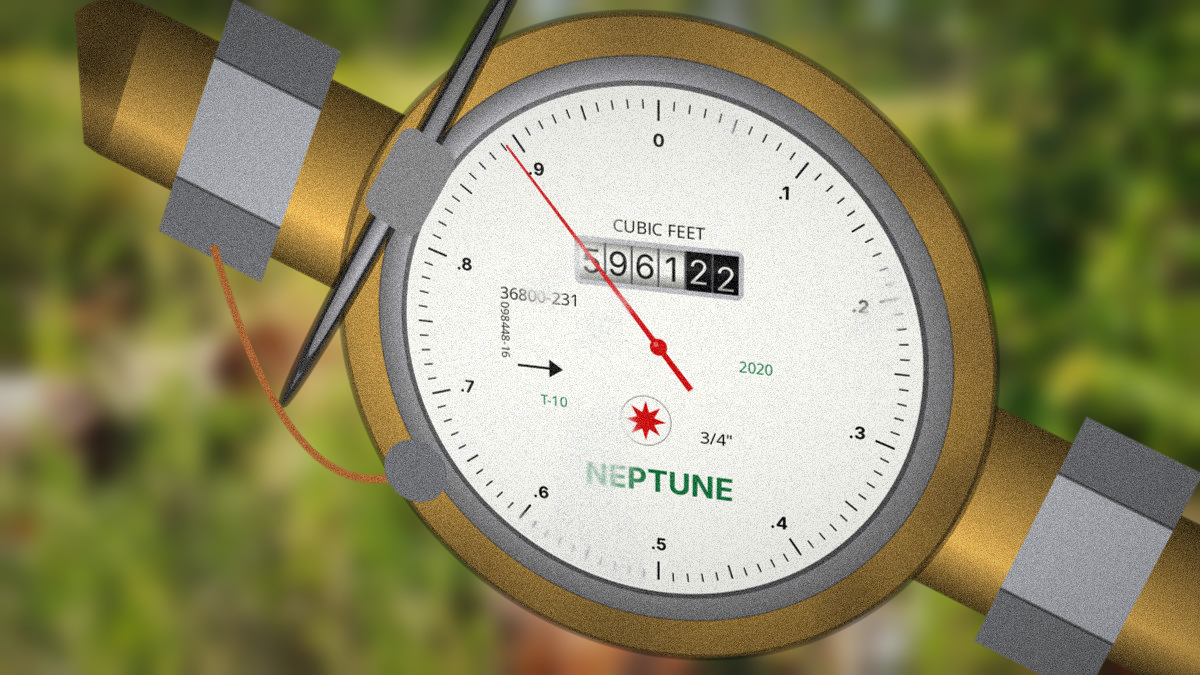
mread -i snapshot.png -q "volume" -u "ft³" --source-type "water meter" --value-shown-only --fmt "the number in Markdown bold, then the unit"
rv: **596121.89** ft³
